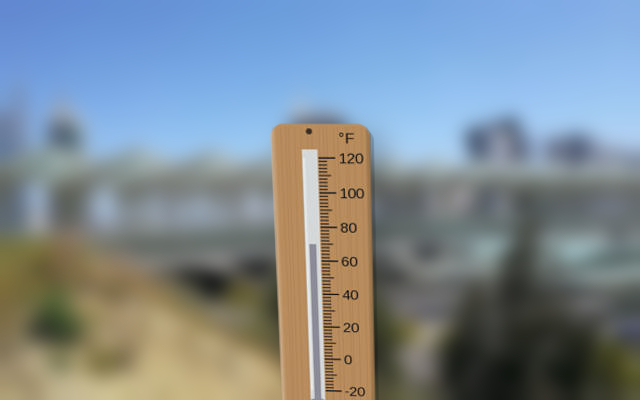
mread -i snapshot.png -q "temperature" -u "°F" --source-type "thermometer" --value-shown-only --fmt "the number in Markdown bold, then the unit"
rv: **70** °F
